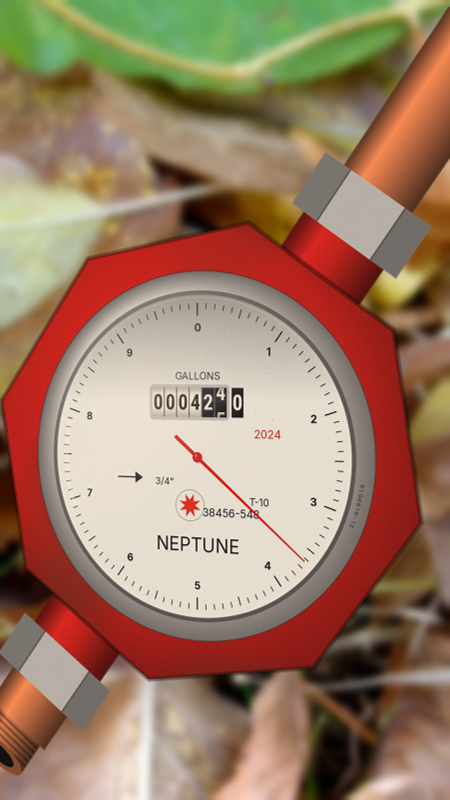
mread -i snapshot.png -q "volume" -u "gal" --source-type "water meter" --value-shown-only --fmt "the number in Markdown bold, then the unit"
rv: **4243.6** gal
